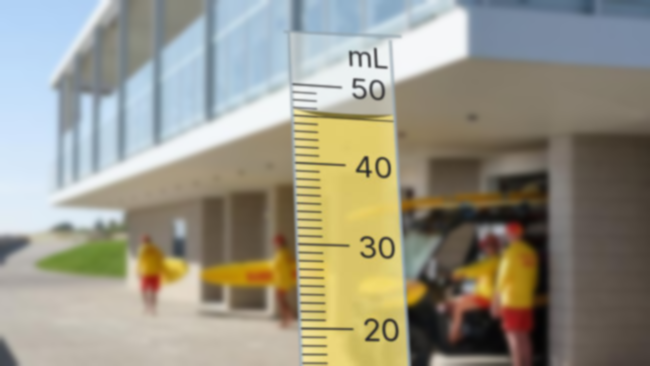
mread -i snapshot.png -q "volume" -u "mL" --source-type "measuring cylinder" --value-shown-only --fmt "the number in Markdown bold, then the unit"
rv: **46** mL
